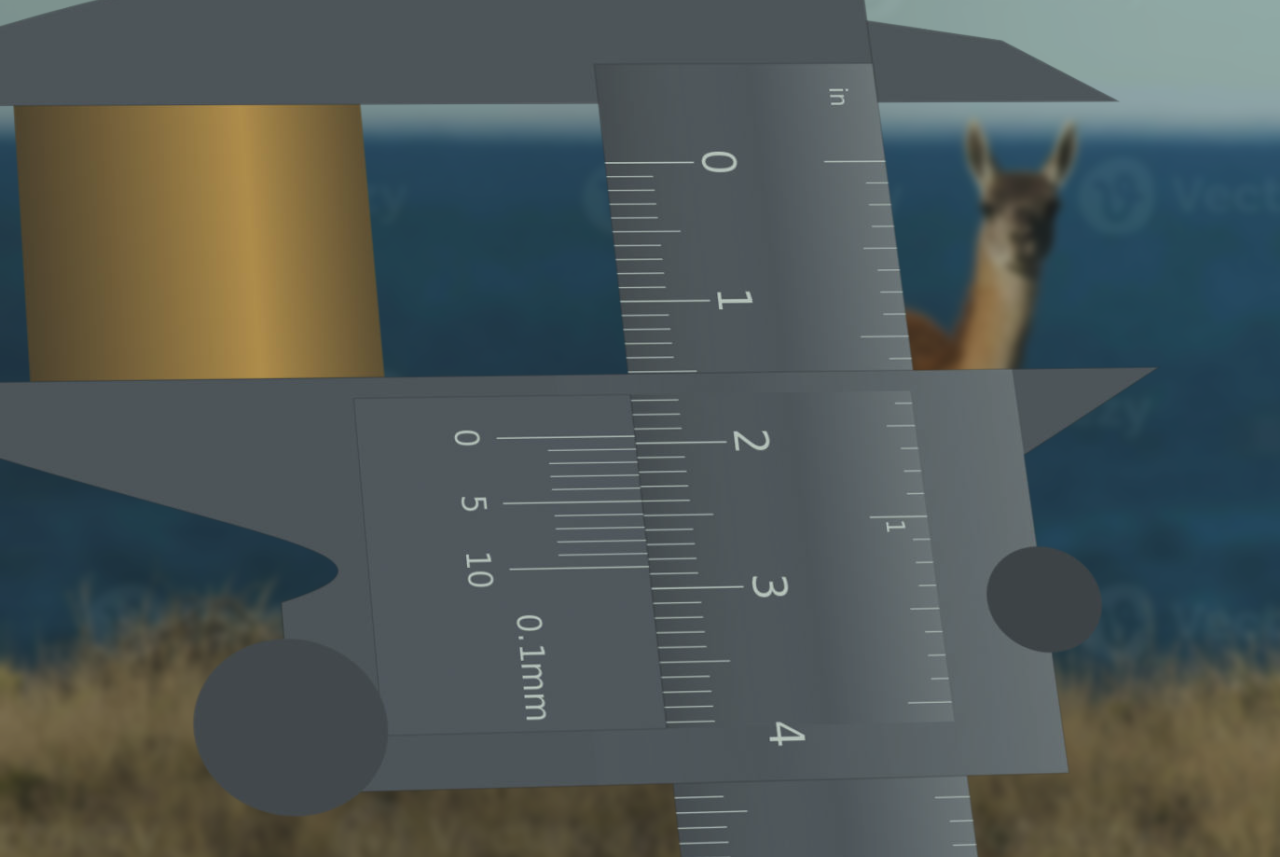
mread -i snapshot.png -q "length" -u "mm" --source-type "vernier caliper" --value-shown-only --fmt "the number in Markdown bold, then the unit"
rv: **19.5** mm
